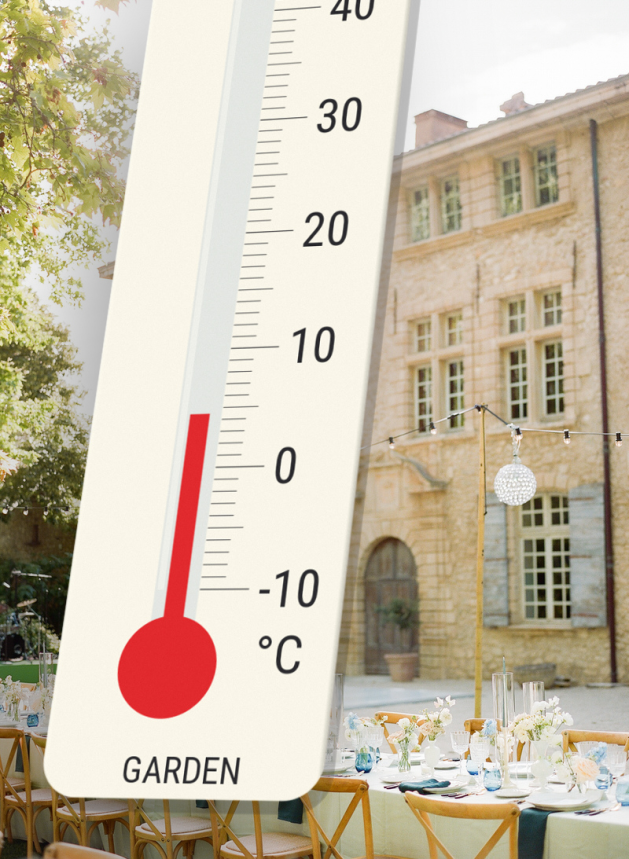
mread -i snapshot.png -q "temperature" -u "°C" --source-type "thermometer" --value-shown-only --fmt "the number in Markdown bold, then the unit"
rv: **4.5** °C
